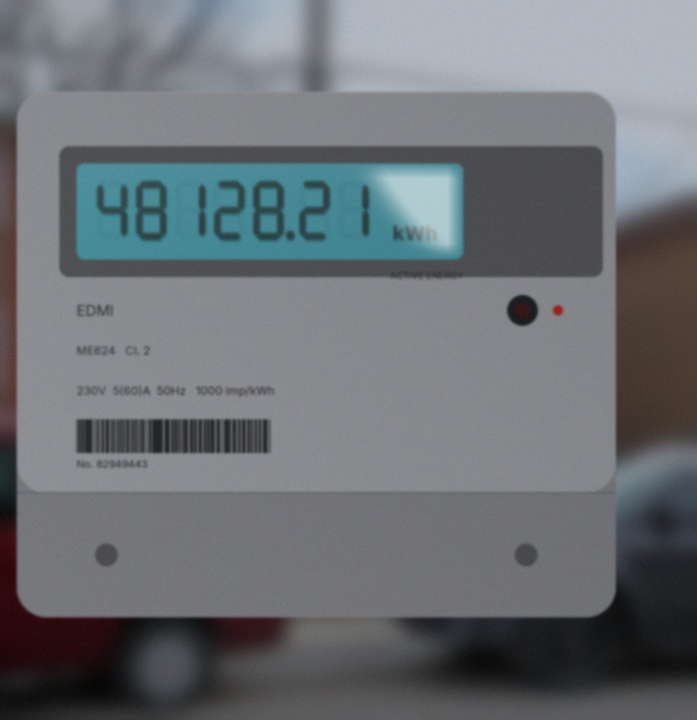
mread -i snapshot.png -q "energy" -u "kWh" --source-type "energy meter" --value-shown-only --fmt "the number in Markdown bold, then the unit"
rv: **48128.21** kWh
